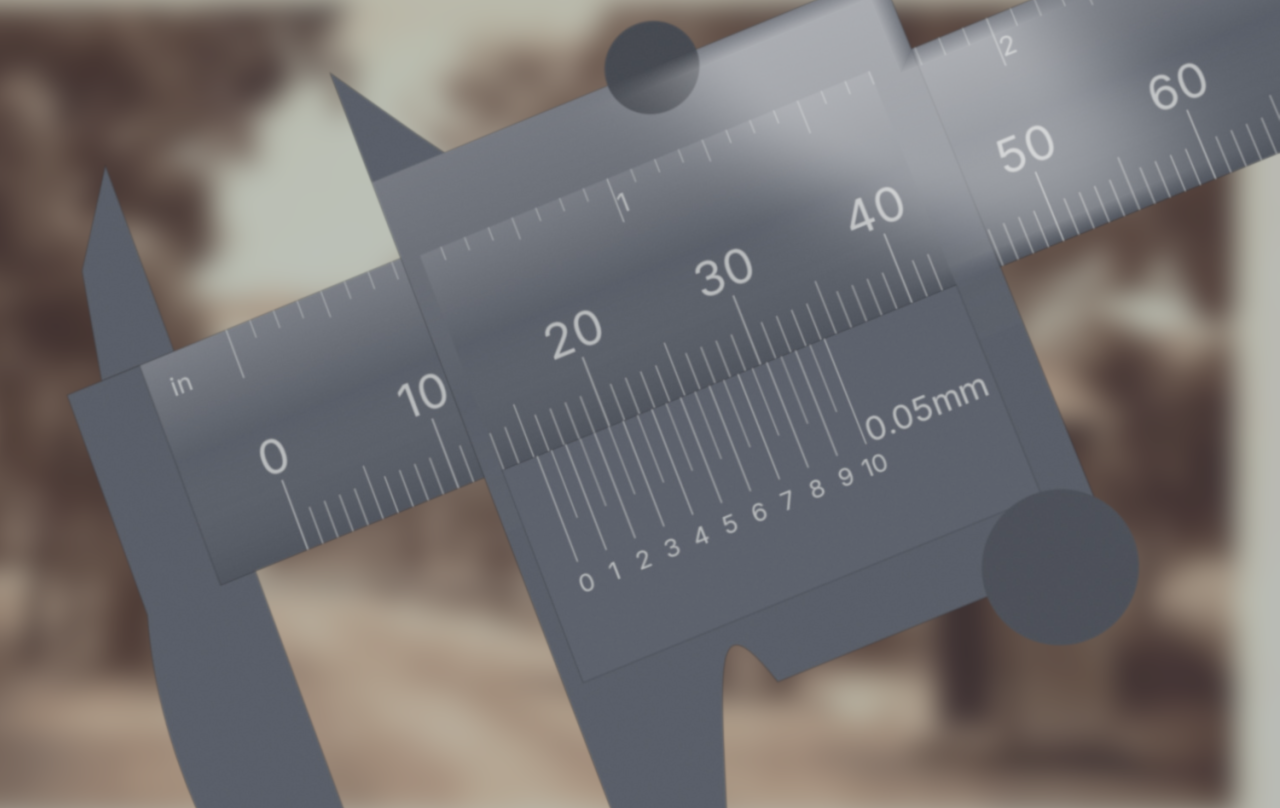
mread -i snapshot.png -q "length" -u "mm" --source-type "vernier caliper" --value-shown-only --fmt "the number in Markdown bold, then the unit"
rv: **15.2** mm
